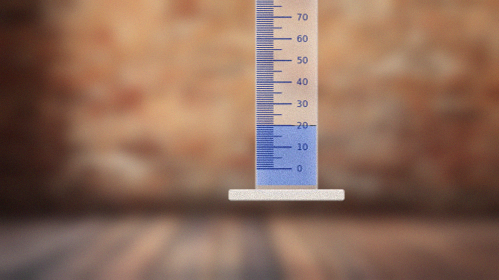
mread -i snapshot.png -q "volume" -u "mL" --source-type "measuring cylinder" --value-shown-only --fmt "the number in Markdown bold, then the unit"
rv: **20** mL
